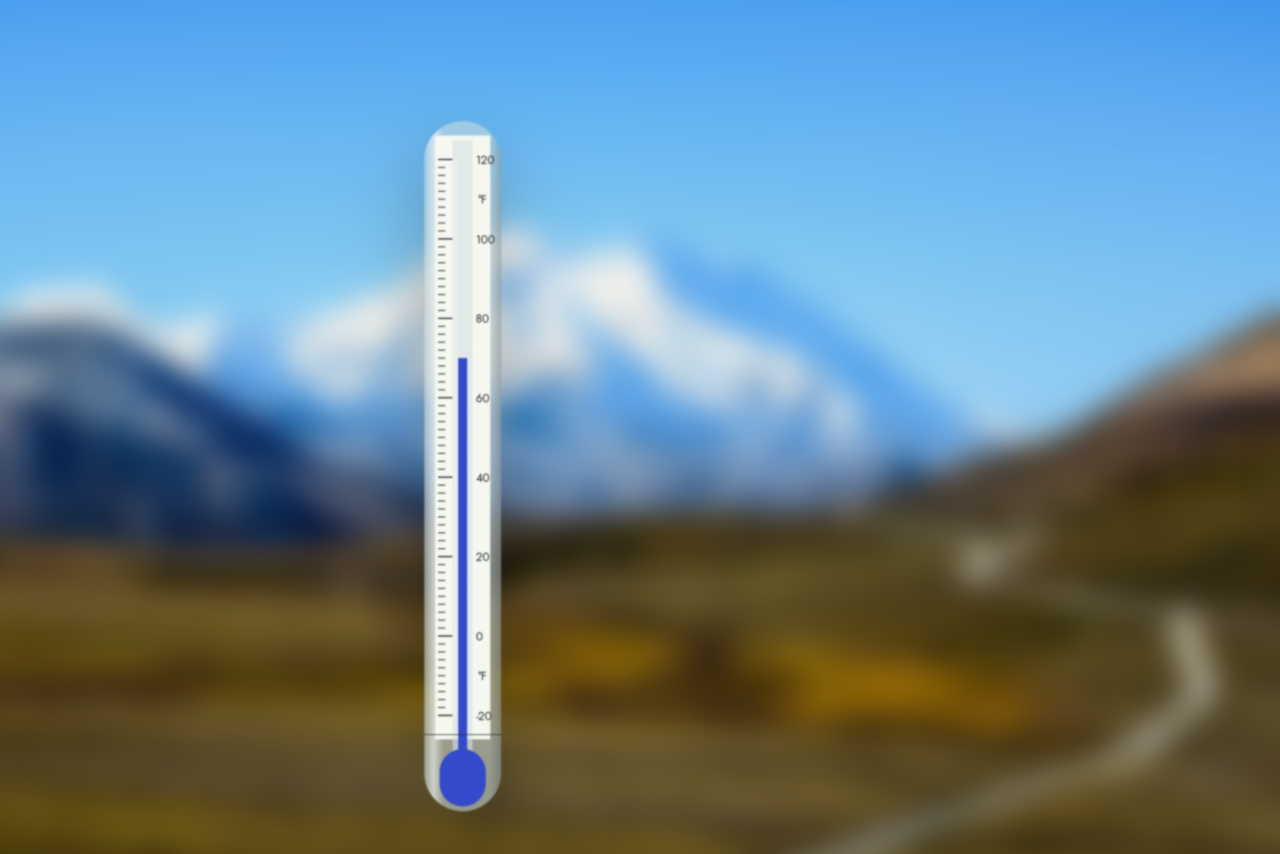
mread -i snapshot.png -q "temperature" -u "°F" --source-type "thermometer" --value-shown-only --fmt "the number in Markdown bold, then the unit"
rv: **70** °F
